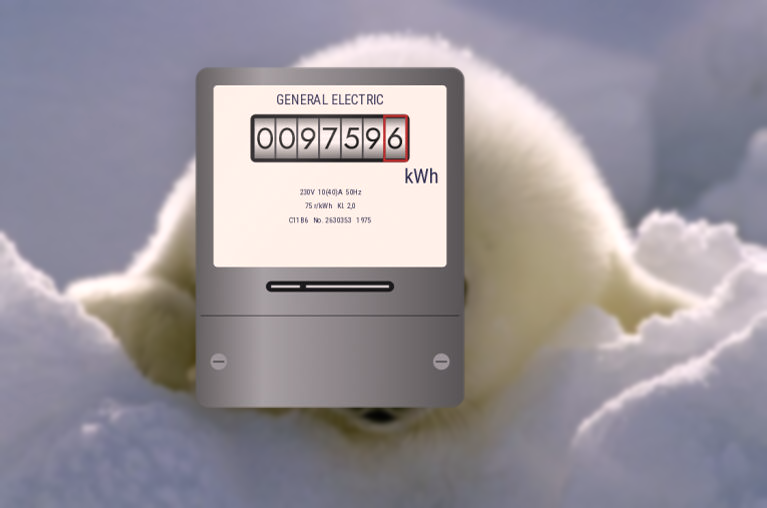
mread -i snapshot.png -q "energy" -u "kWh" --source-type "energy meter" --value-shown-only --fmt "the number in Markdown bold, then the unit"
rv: **9759.6** kWh
